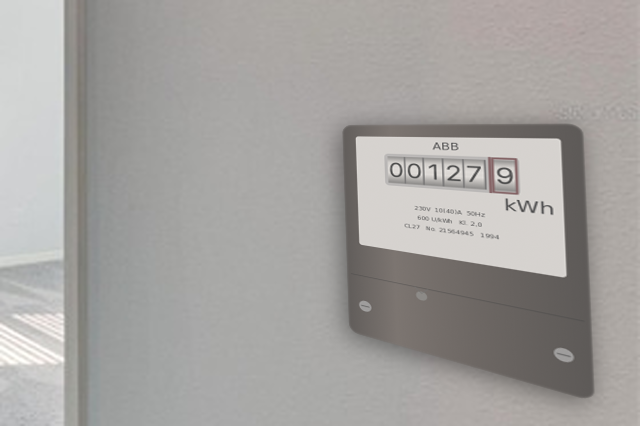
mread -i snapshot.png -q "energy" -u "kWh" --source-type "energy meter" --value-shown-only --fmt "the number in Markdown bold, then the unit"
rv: **127.9** kWh
